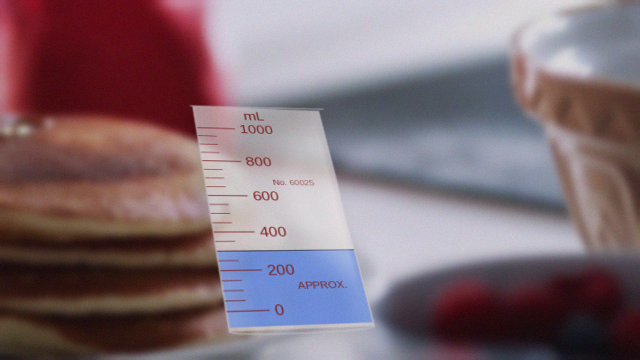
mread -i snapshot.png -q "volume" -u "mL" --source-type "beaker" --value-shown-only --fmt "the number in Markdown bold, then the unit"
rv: **300** mL
